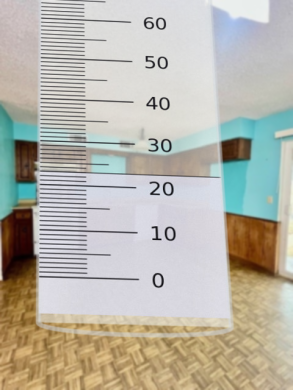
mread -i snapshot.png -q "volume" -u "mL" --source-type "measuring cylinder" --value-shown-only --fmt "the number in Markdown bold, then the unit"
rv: **23** mL
